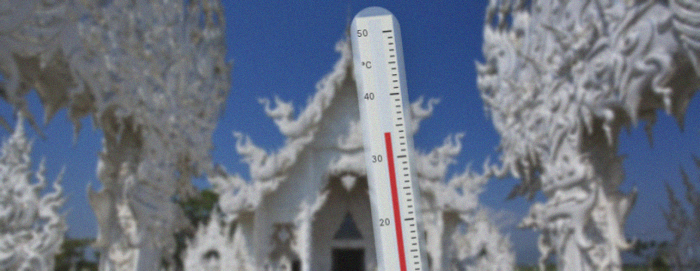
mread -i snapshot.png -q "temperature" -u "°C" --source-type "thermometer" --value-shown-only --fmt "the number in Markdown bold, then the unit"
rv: **34** °C
